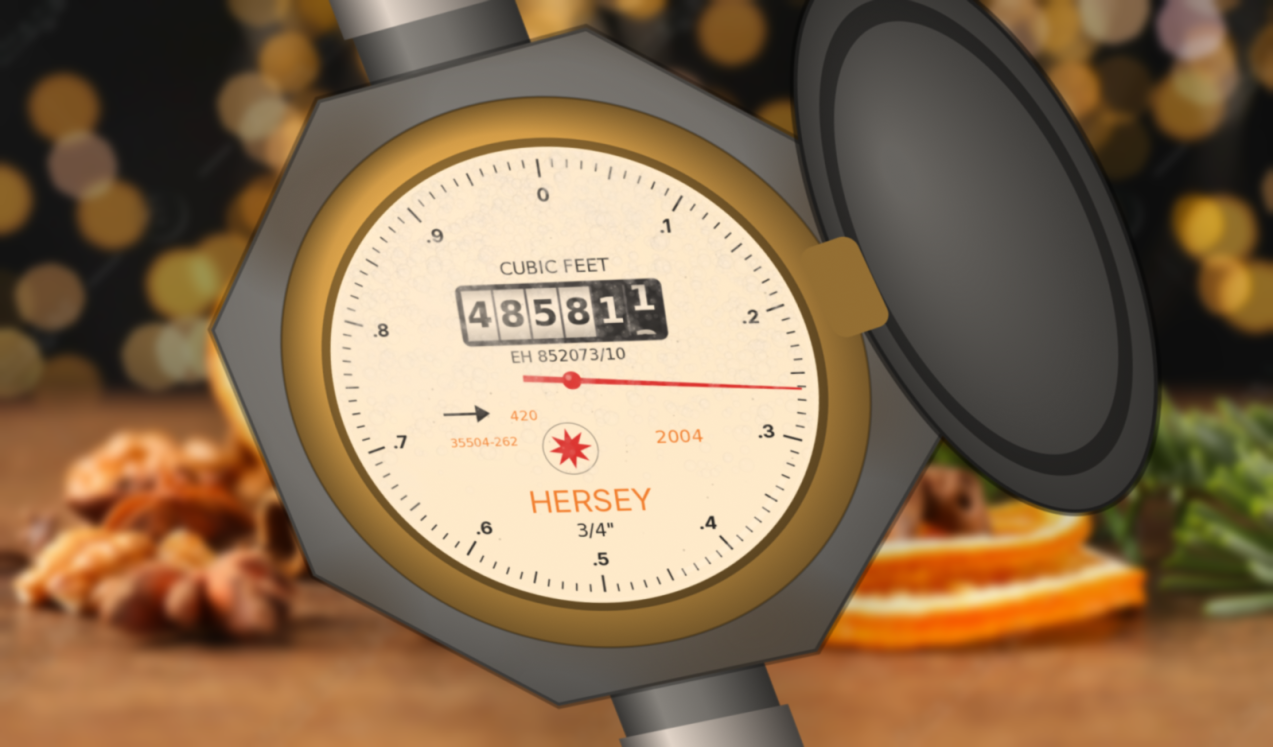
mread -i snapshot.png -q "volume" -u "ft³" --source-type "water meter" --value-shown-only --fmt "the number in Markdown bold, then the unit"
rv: **485811.26** ft³
